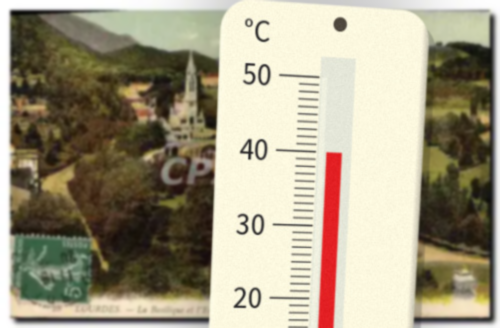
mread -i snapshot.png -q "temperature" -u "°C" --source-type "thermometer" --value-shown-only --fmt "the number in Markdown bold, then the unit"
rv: **40** °C
